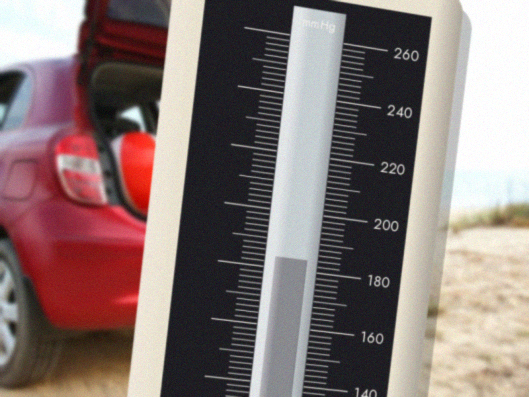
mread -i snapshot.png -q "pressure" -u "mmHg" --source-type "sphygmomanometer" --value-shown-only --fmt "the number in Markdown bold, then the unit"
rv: **184** mmHg
